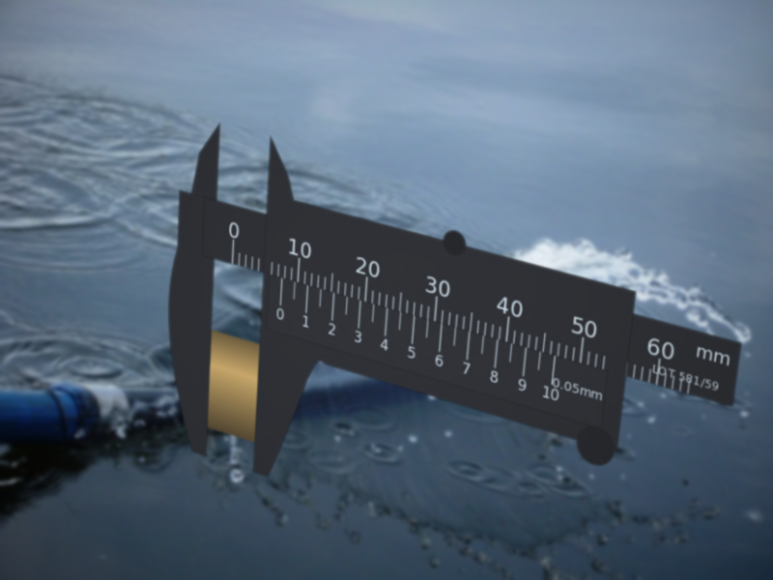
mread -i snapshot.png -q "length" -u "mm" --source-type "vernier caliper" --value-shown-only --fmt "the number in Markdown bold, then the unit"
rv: **7.6** mm
